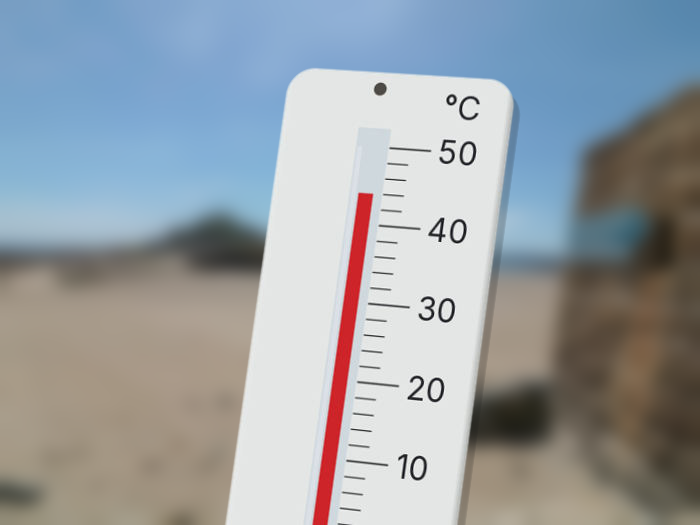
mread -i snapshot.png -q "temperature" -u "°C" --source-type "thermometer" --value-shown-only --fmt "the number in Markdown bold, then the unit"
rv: **44** °C
